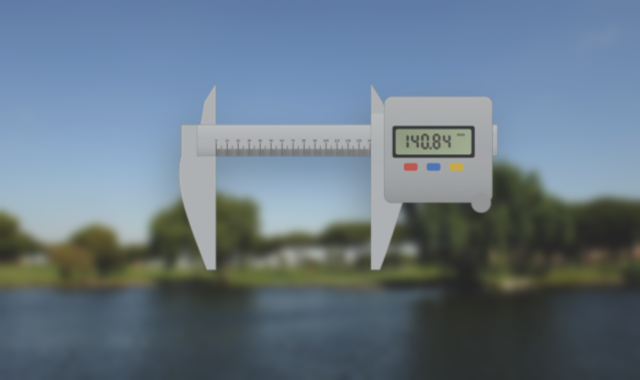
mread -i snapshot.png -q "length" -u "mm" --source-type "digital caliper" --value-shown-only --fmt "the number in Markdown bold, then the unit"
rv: **140.84** mm
